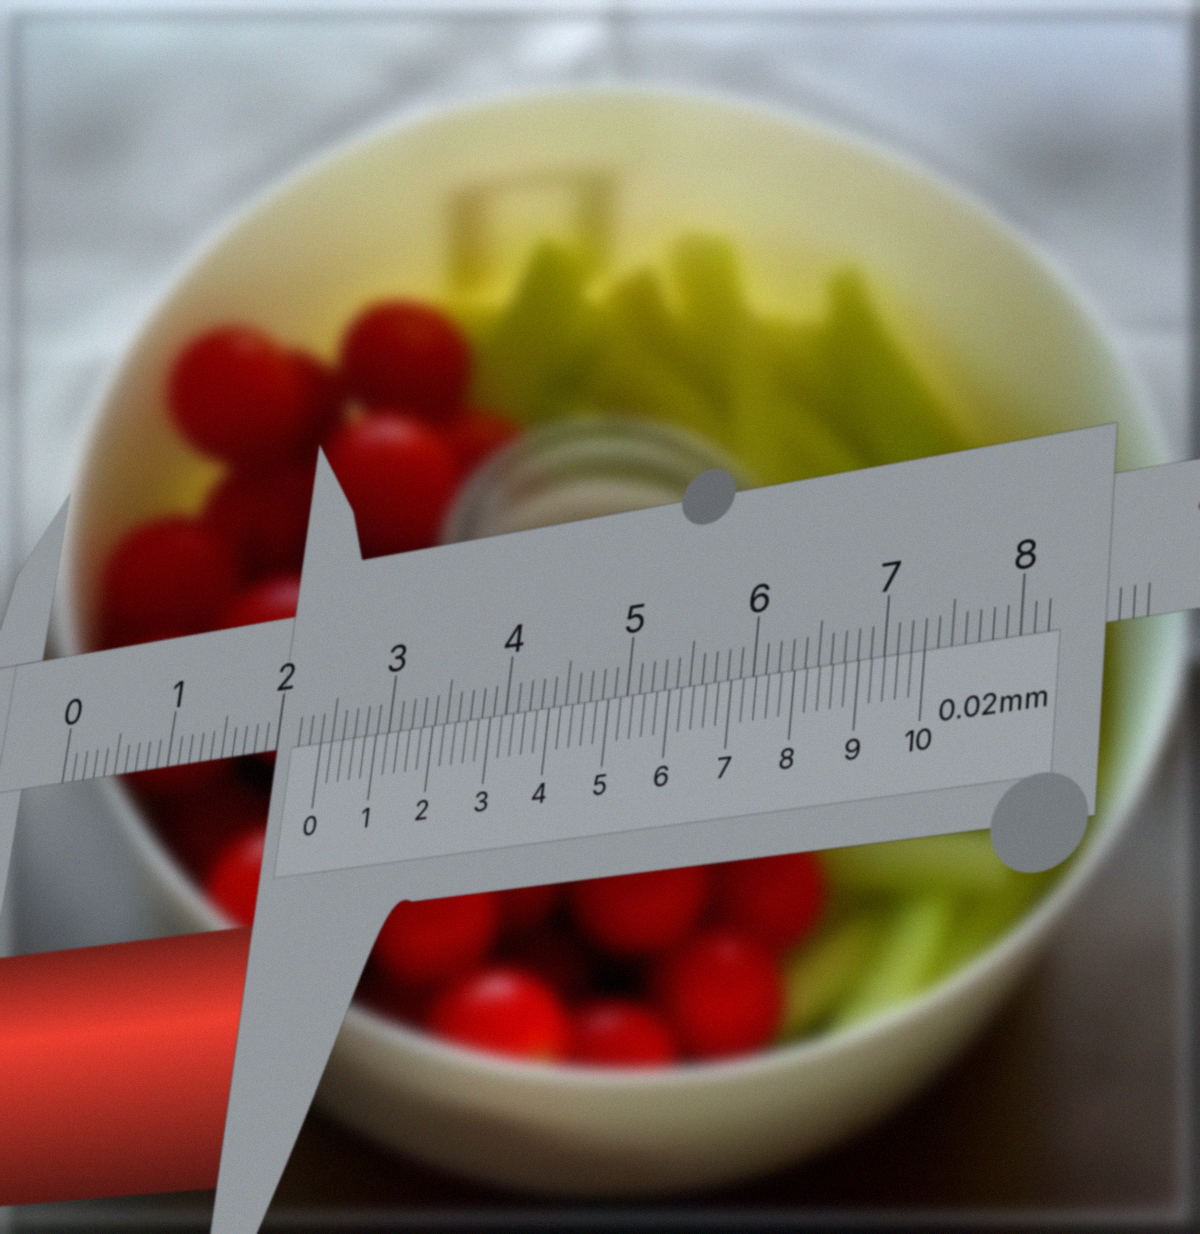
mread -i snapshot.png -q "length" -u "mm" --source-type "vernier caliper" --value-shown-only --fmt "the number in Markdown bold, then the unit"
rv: **24.0** mm
